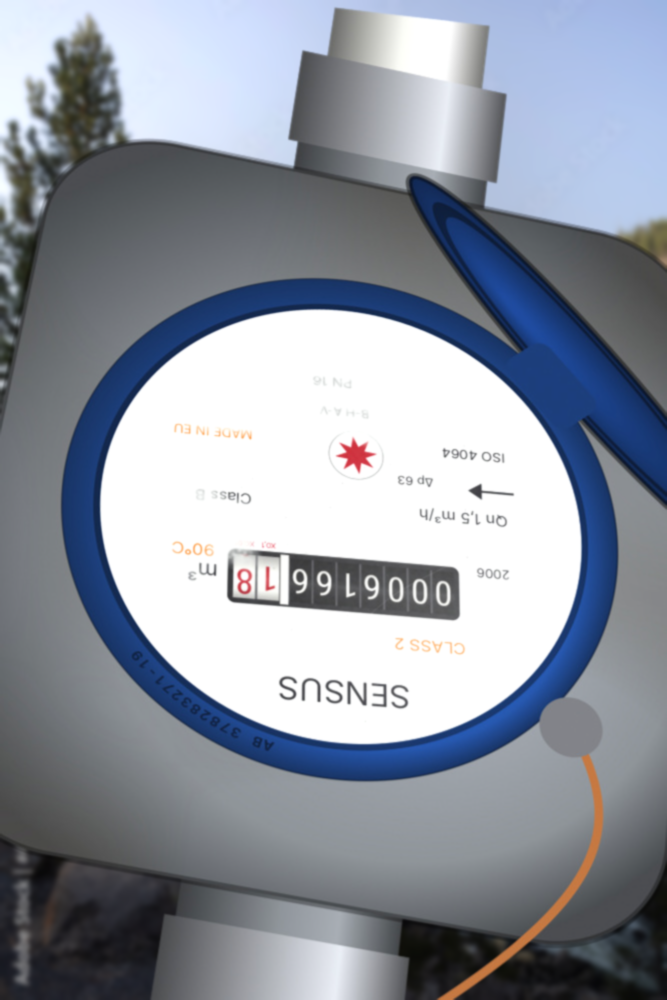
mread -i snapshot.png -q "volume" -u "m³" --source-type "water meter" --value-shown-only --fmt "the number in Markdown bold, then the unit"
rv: **6166.18** m³
